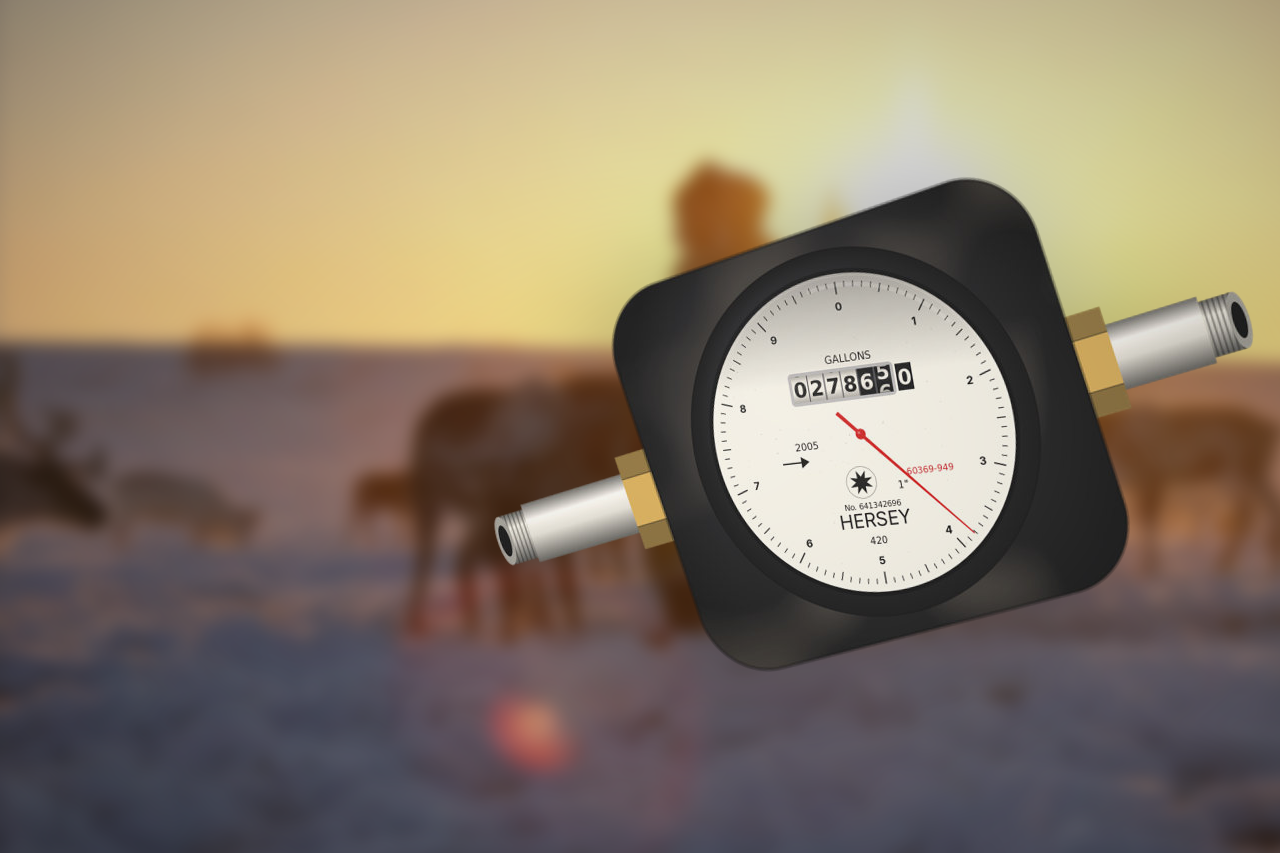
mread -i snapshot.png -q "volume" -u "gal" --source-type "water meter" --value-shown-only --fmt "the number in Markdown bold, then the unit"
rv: **278653.8** gal
